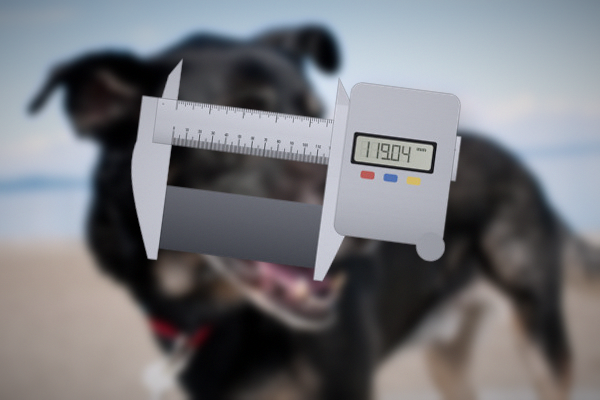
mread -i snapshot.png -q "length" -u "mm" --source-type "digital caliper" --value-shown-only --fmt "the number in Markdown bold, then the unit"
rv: **119.04** mm
